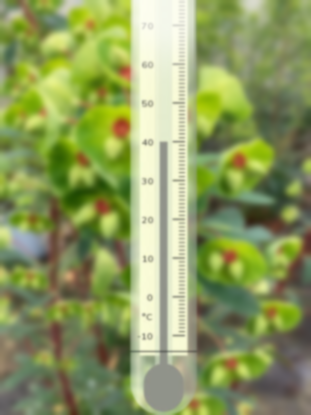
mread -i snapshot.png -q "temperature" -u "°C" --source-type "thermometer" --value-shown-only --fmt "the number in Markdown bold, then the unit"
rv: **40** °C
